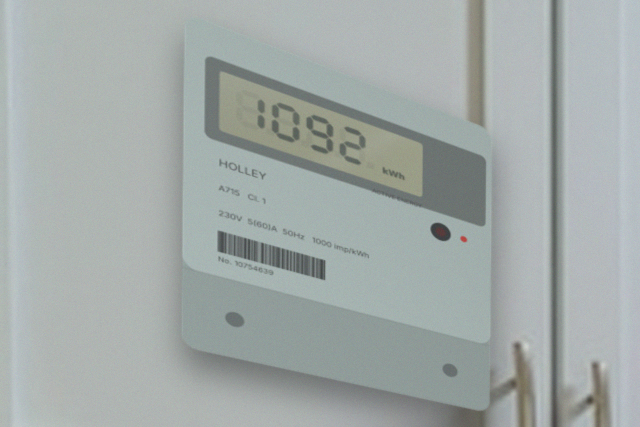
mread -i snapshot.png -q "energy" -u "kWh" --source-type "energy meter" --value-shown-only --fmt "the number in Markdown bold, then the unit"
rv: **1092** kWh
